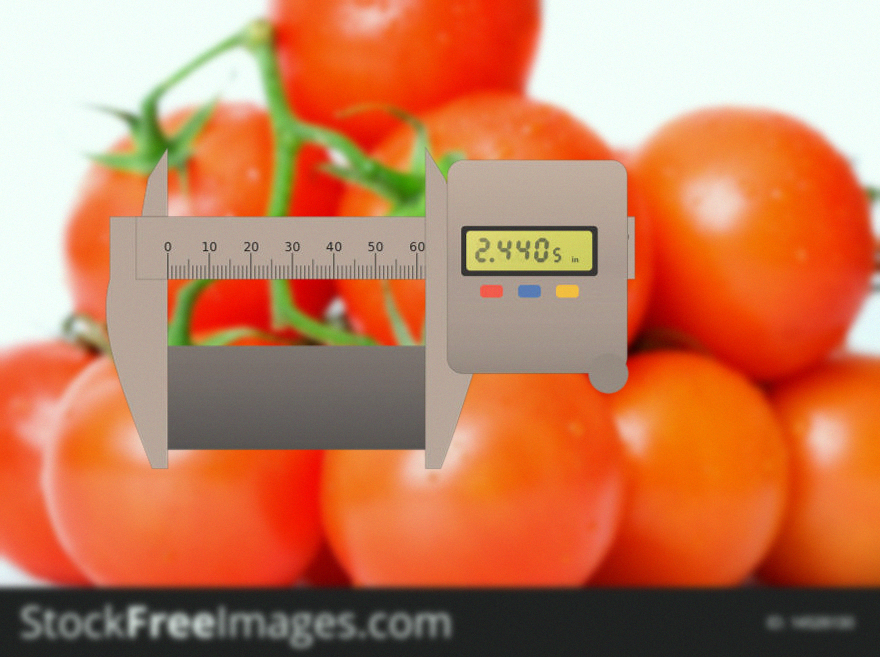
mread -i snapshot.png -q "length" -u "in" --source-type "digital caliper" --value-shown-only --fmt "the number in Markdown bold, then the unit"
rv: **2.4405** in
